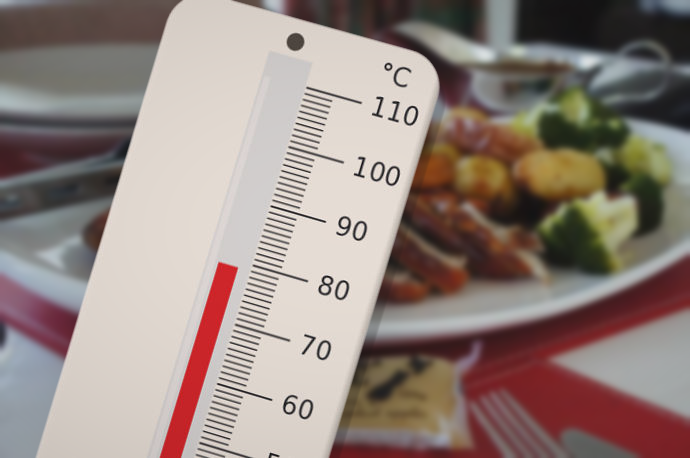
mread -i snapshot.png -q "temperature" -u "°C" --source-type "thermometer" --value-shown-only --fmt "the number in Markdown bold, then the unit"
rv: **79** °C
